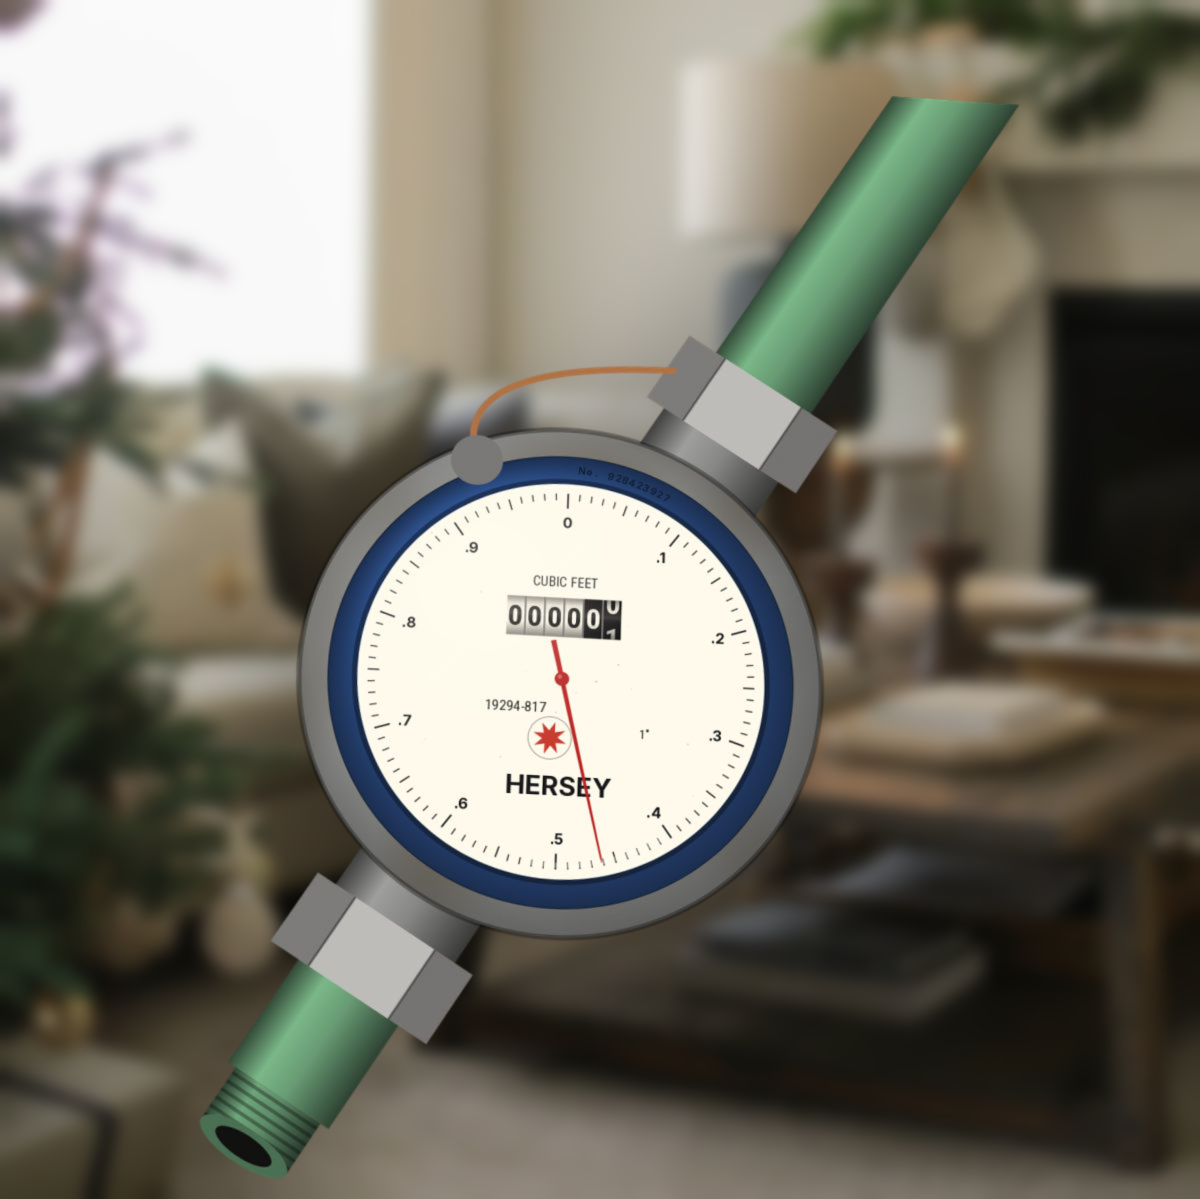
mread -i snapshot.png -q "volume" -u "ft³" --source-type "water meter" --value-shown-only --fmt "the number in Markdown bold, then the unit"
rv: **0.46** ft³
